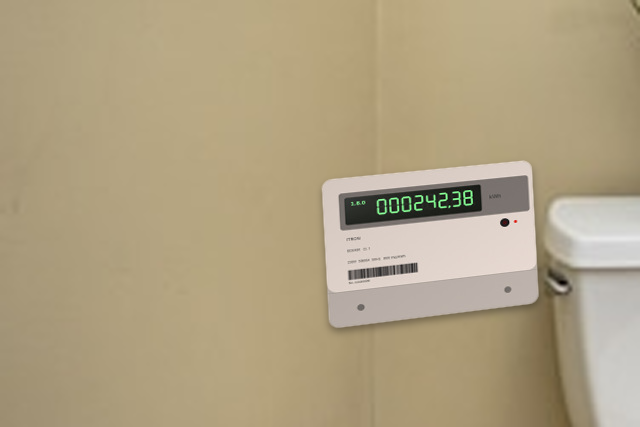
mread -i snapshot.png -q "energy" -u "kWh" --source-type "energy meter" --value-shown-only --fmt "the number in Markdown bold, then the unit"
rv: **242.38** kWh
